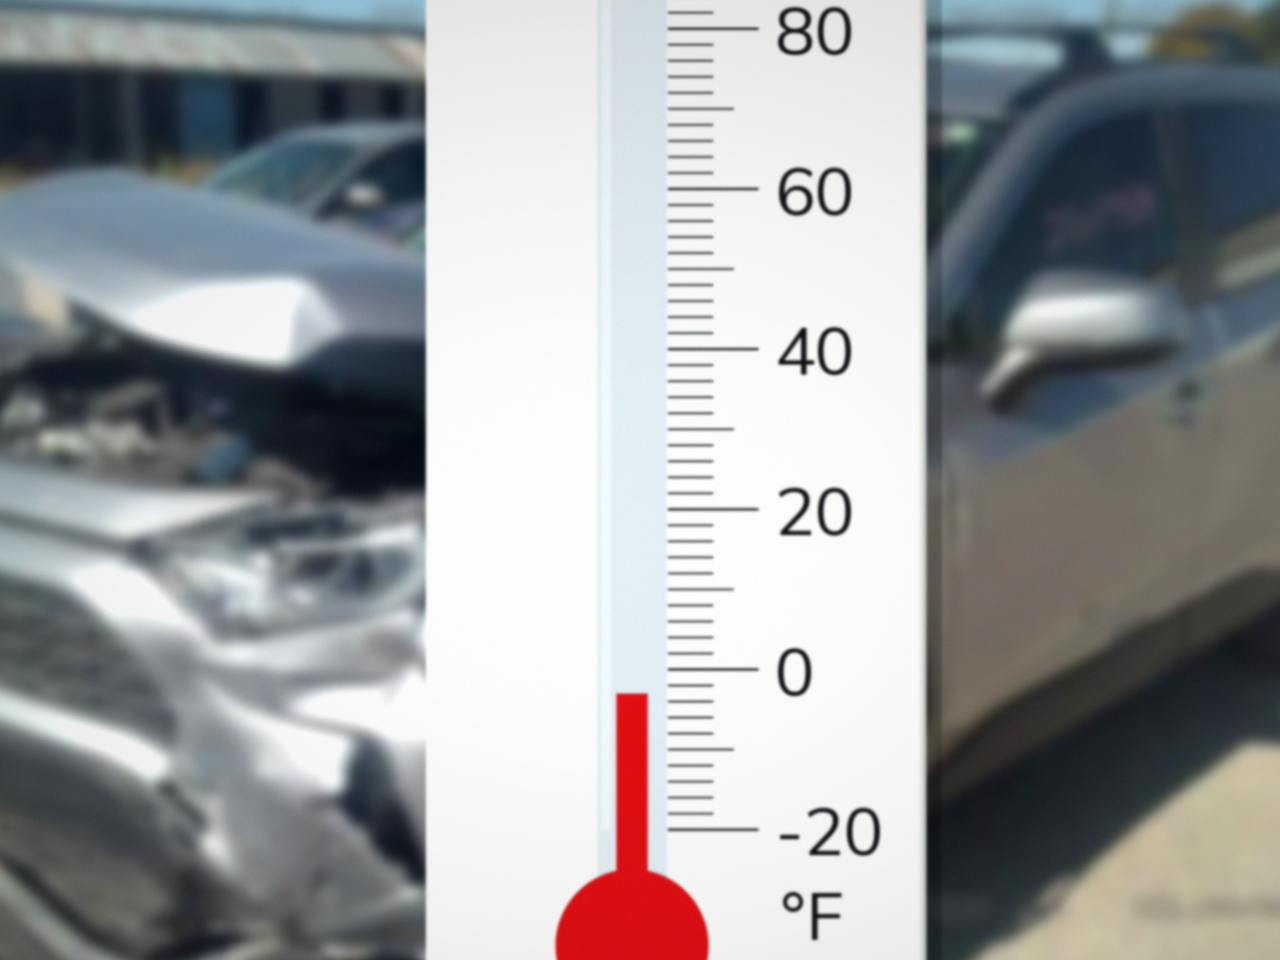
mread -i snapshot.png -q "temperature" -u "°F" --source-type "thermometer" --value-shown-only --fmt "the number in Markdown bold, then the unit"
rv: **-3** °F
